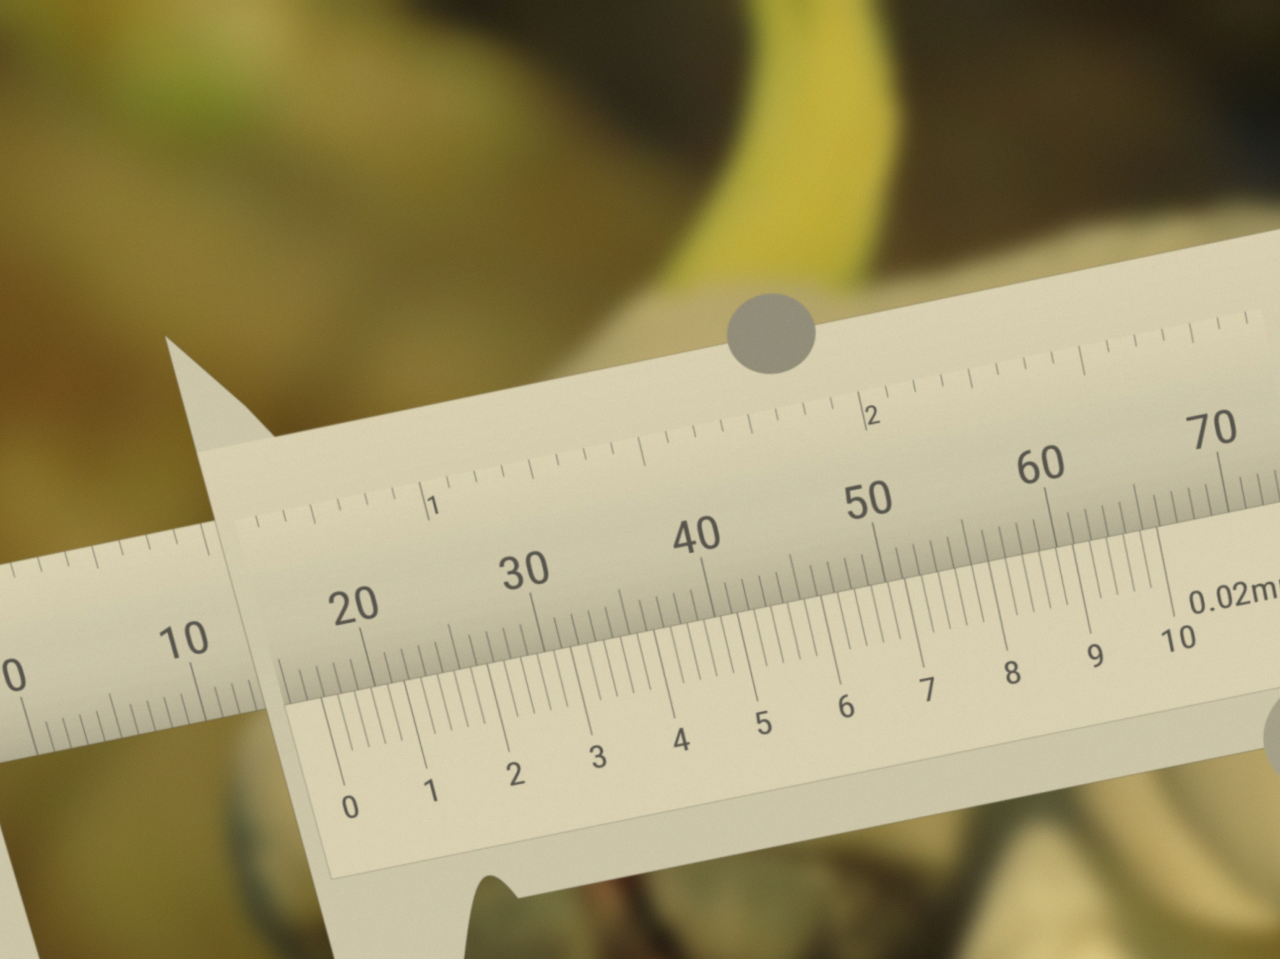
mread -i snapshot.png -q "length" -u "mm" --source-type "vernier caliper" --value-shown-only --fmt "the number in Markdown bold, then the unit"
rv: **16.8** mm
